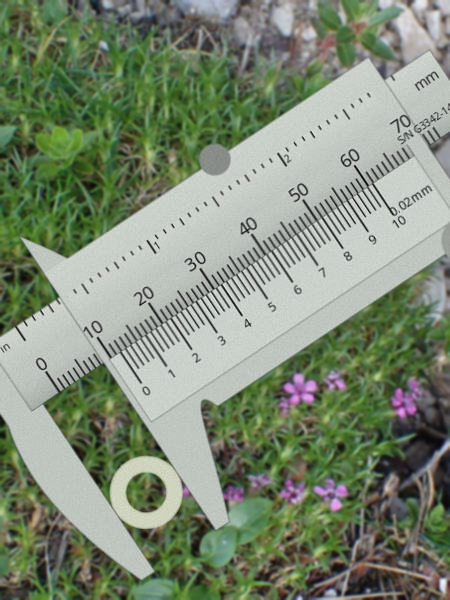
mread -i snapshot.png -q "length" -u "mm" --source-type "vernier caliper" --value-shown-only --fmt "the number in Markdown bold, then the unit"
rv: **11.8** mm
